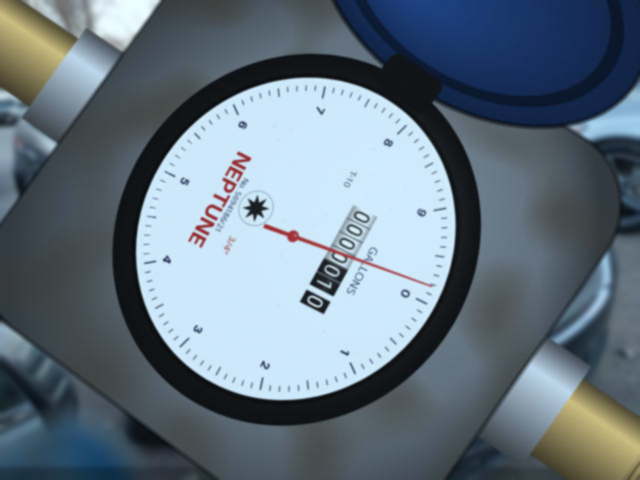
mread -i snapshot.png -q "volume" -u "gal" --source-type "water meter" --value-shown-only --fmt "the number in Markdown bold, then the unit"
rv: **9.8** gal
